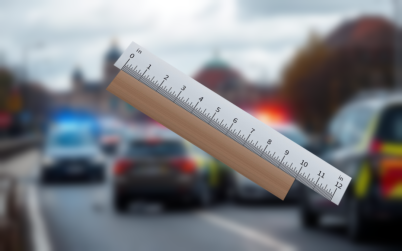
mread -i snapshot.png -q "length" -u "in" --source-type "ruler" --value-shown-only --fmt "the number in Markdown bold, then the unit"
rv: **10** in
